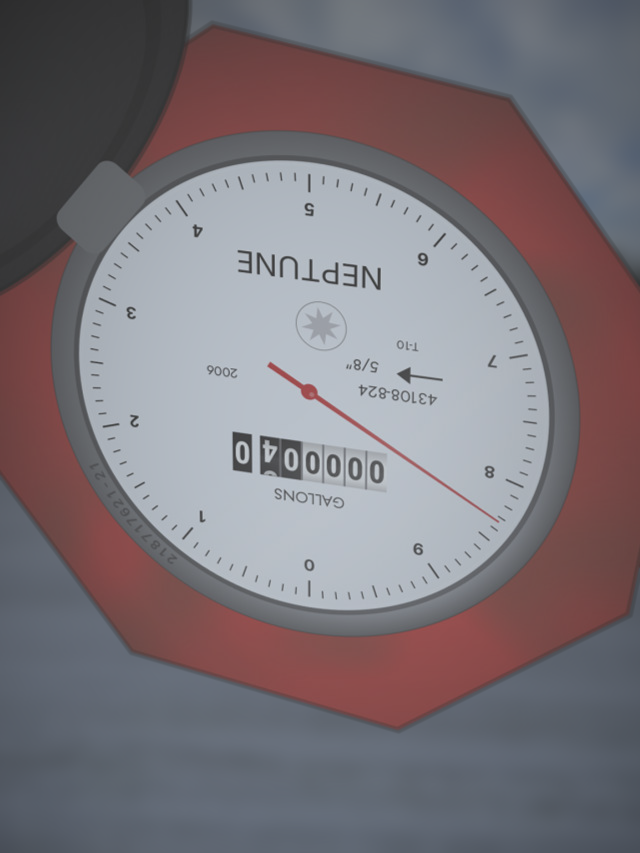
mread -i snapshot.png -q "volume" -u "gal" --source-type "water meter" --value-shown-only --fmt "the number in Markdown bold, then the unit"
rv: **38.3** gal
